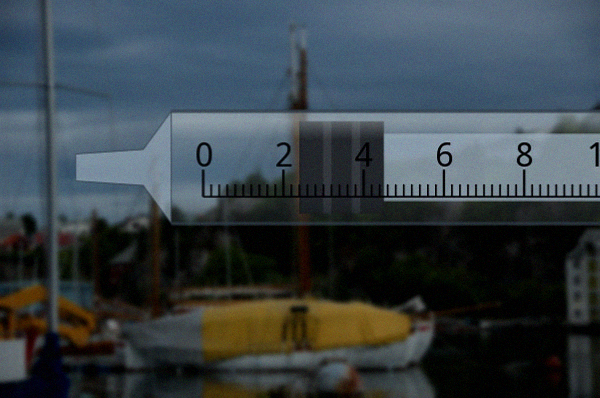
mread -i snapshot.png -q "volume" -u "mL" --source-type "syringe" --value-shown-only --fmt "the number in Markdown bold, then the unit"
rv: **2.4** mL
